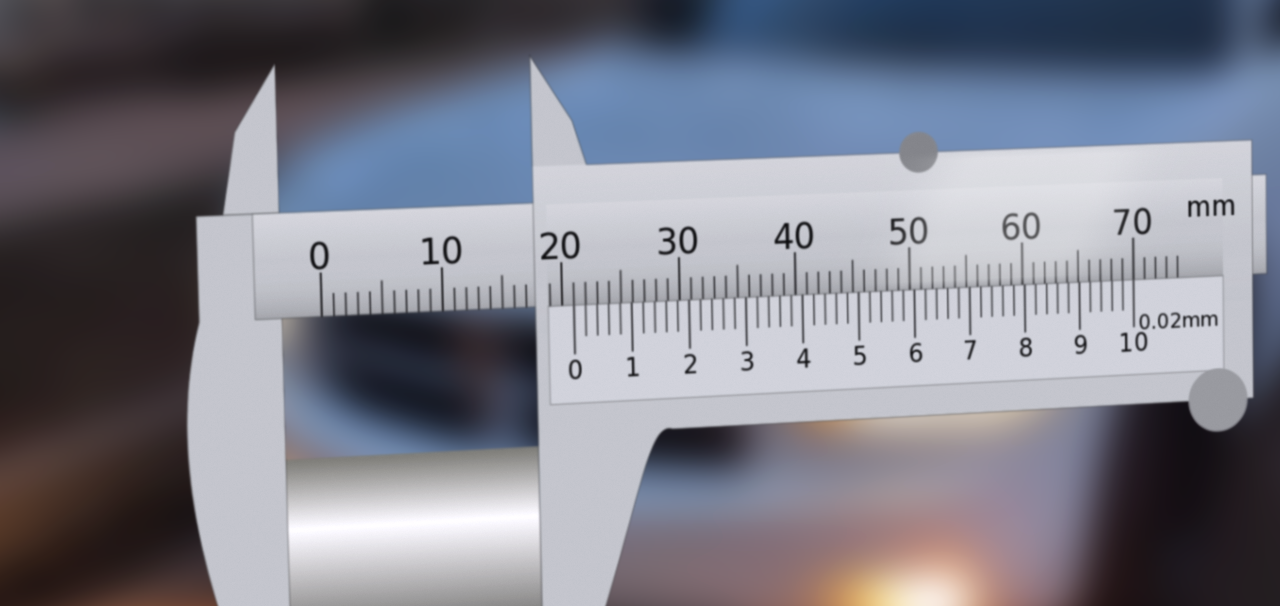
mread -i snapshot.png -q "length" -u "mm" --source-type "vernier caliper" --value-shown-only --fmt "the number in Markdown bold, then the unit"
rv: **21.0** mm
